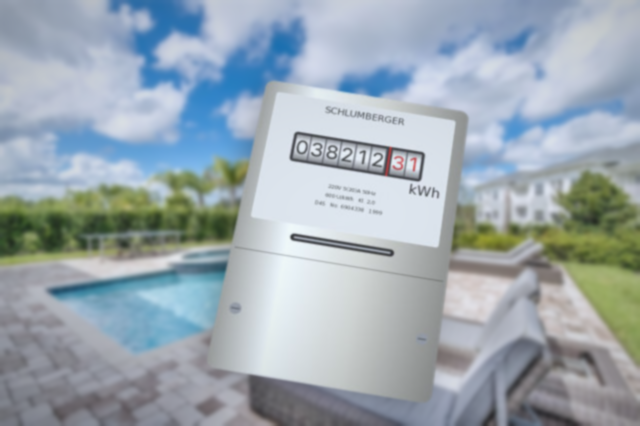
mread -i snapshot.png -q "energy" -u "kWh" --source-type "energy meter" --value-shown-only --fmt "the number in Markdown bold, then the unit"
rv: **38212.31** kWh
